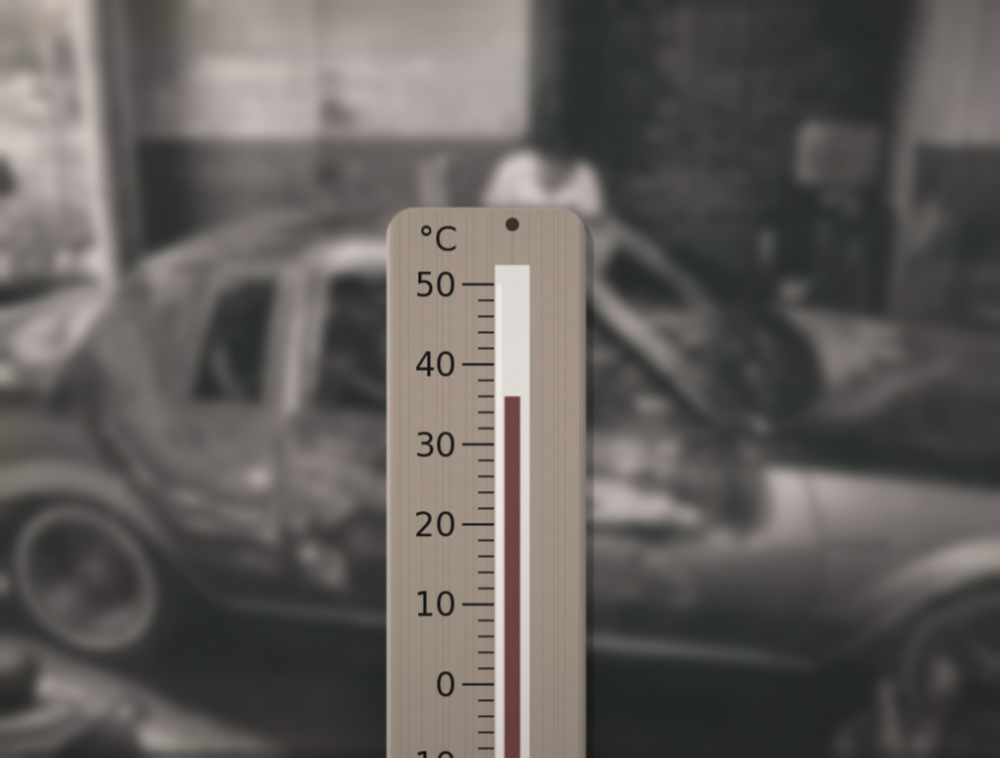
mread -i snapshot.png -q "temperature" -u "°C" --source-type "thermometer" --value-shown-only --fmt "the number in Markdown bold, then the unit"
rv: **36** °C
